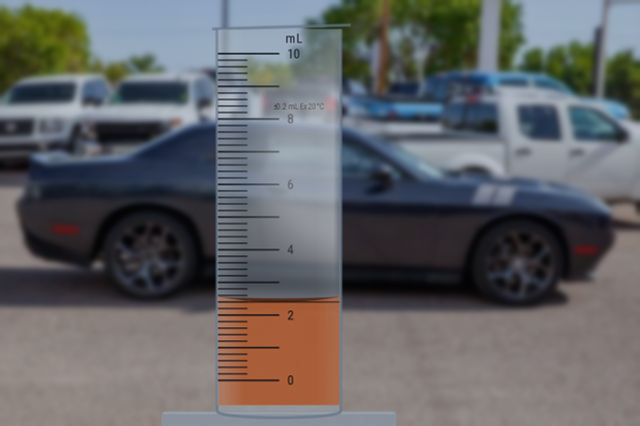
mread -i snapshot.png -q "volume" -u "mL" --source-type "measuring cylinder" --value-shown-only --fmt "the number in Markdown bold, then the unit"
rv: **2.4** mL
